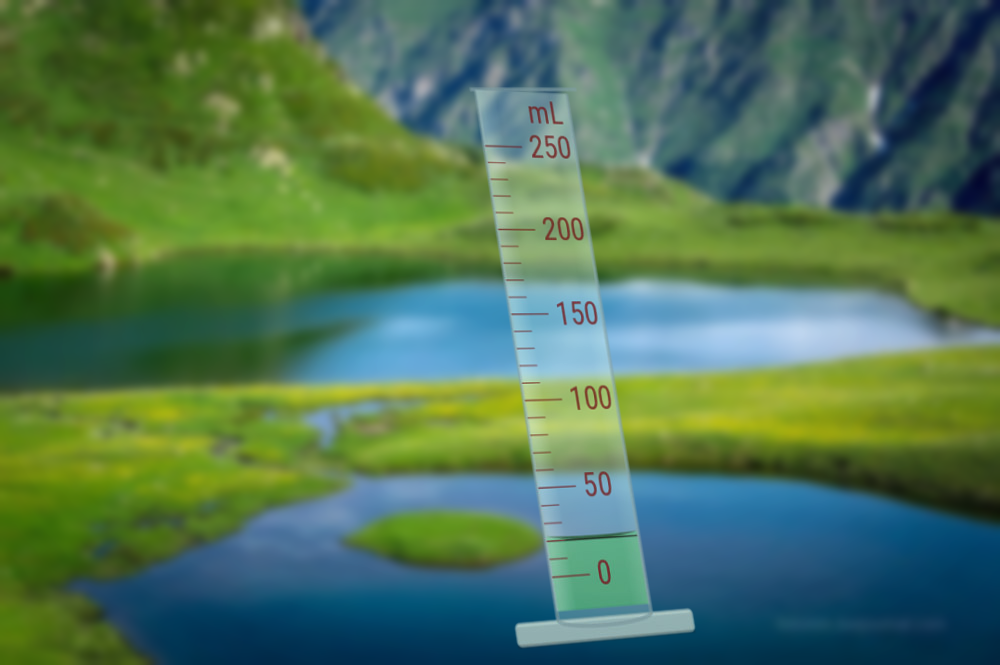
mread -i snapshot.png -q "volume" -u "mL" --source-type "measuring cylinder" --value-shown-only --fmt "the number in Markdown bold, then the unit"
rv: **20** mL
